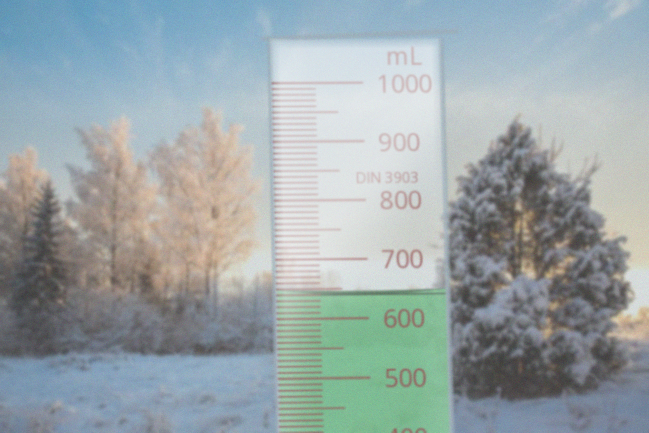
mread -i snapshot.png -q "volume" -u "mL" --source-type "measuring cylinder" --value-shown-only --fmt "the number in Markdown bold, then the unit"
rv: **640** mL
